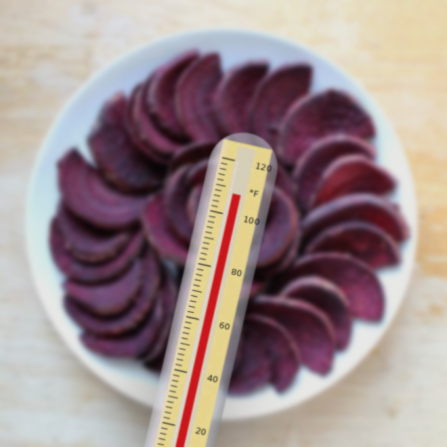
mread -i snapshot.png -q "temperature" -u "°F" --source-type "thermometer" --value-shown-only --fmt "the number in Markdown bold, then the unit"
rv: **108** °F
